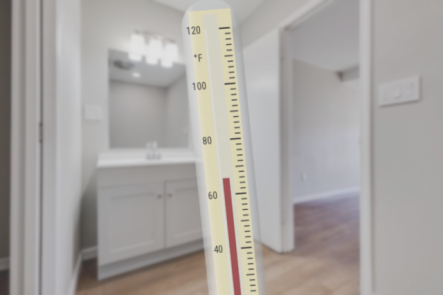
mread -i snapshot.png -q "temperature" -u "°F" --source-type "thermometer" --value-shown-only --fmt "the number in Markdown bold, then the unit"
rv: **66** °F
